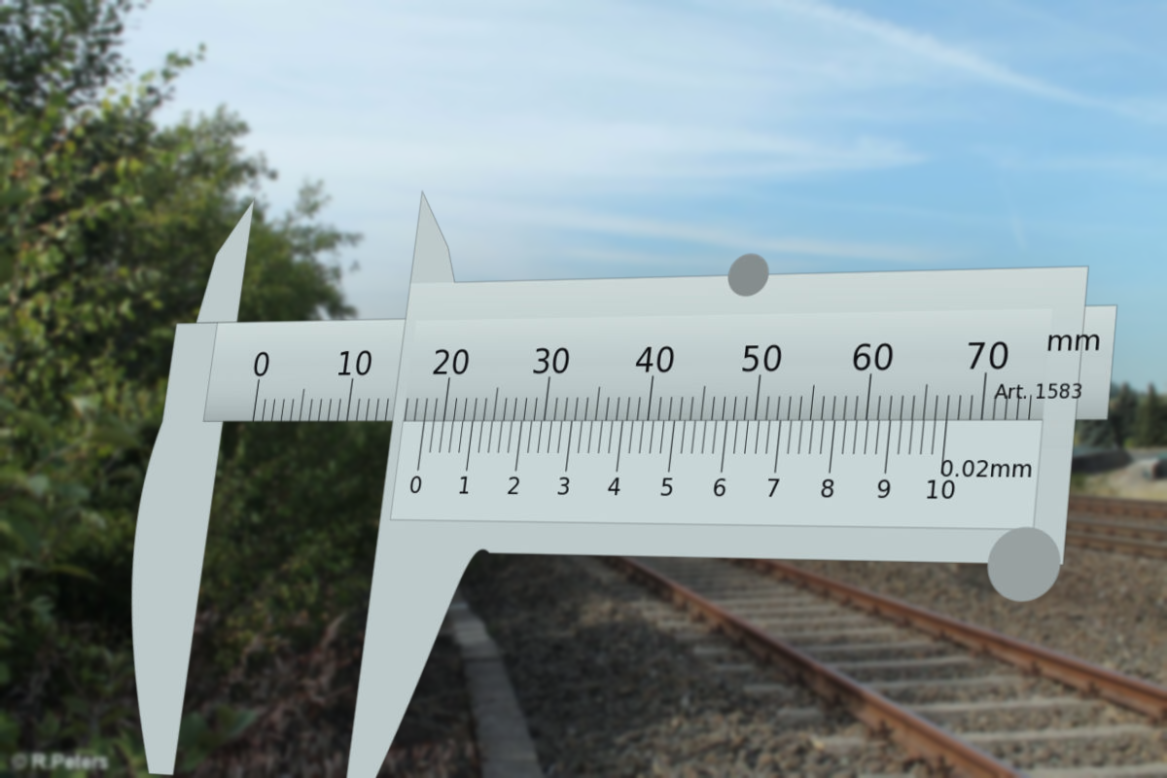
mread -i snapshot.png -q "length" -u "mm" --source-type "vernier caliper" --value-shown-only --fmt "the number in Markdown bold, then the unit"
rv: **18.0** mm
